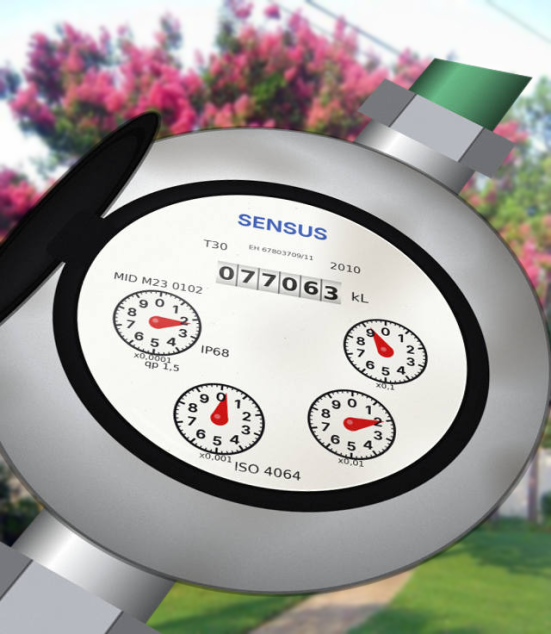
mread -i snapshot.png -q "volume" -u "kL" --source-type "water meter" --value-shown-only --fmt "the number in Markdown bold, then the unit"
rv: **77062.9202** kL
